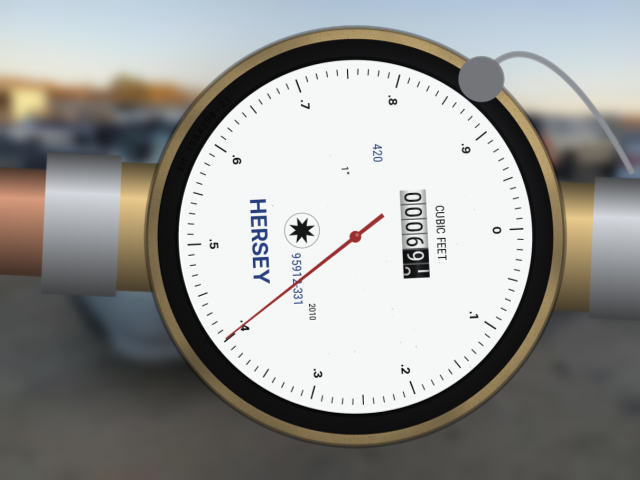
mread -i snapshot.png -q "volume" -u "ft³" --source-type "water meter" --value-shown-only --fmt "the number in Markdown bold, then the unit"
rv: **691.40** ft³
